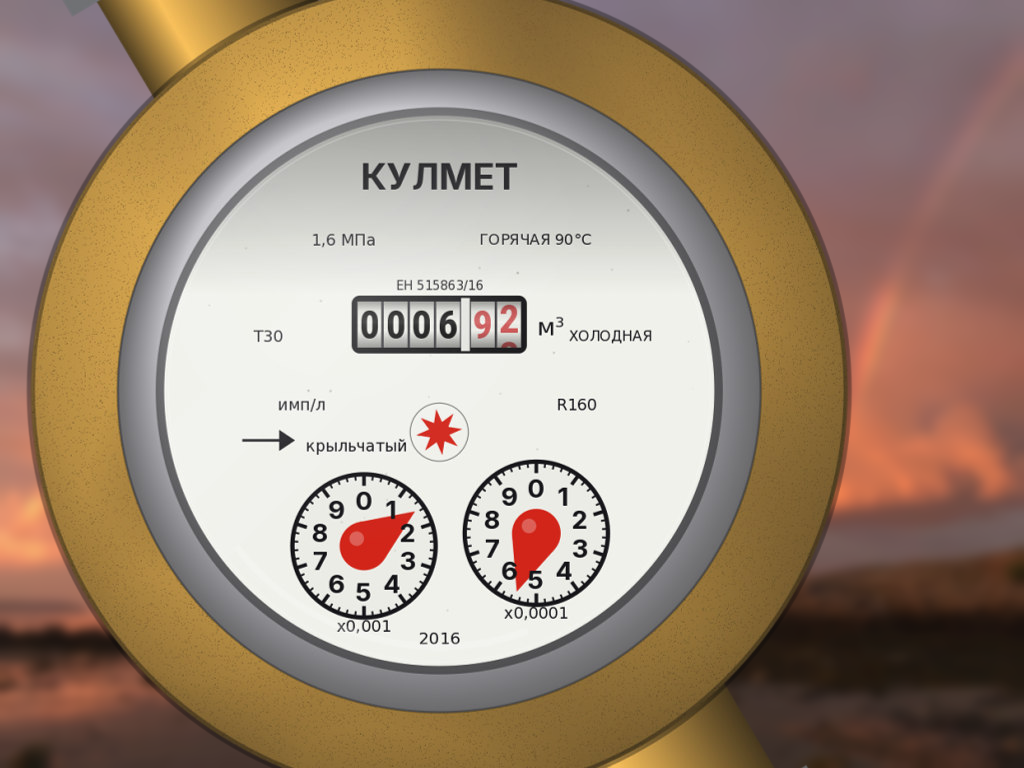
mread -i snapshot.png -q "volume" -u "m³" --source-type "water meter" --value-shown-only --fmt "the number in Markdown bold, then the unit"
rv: **6.9215** m³
